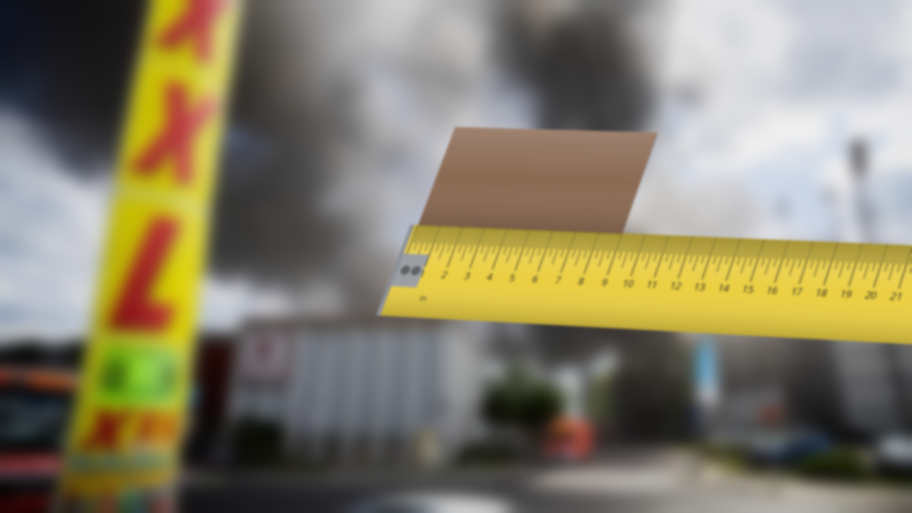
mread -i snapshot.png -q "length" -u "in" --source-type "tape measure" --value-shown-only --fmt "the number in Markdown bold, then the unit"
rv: **9** in
